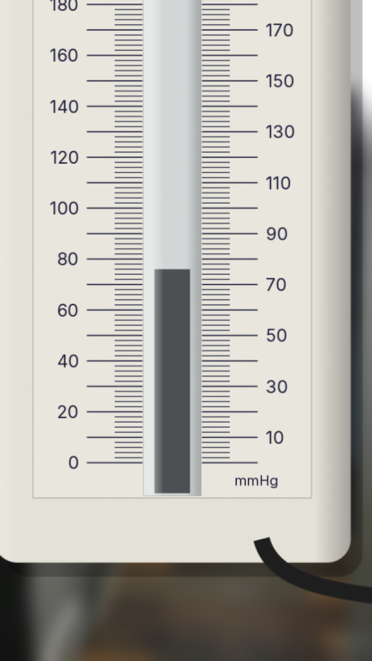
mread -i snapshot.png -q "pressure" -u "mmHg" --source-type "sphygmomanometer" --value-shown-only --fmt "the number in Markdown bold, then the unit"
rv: **76** mmHg
